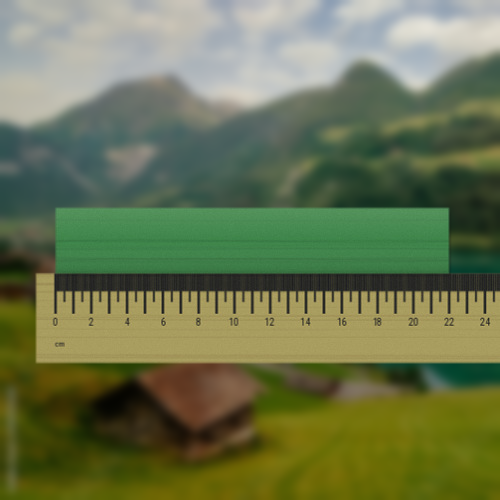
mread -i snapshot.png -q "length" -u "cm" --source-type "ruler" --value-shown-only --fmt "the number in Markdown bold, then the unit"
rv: **22** cm
